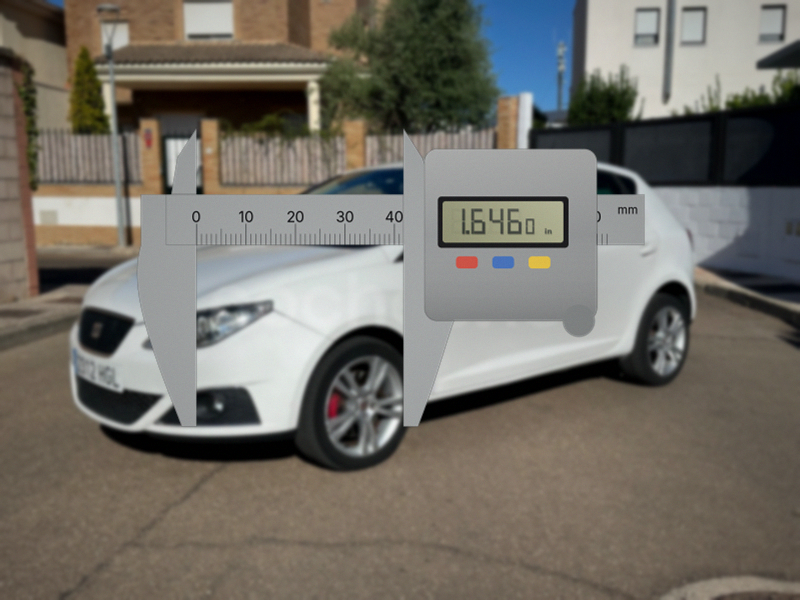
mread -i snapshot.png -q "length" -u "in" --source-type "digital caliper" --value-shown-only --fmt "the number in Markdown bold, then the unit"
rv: **1.6460** in
